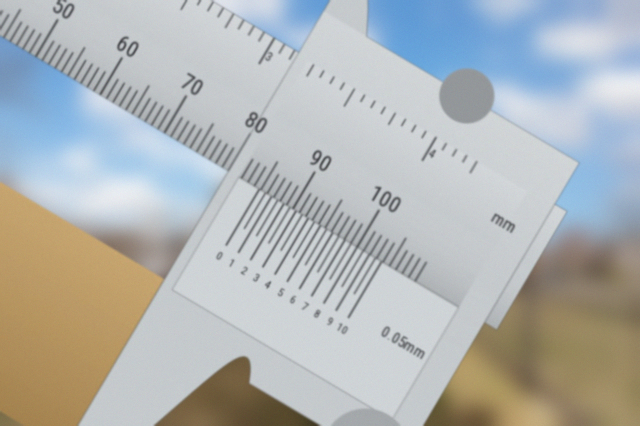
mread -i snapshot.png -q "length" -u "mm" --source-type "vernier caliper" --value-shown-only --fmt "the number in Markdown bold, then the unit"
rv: **84.8** mm
